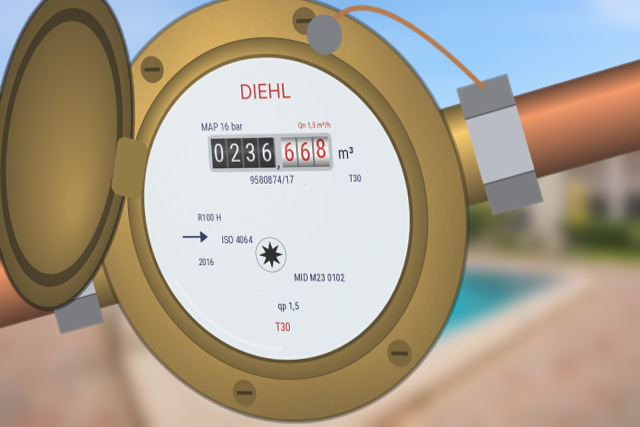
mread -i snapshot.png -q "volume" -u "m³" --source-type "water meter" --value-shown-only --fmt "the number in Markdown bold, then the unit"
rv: **236.668** m³
